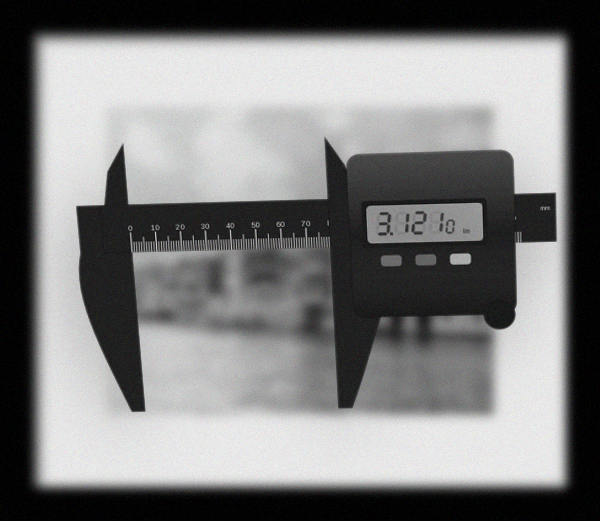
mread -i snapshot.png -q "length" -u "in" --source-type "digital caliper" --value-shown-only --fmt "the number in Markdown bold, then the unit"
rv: **3.1210** in
